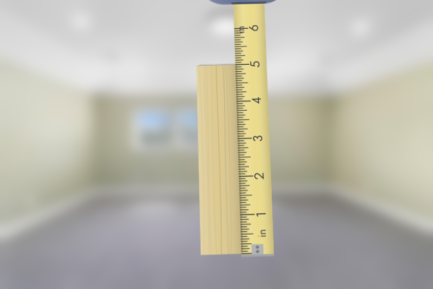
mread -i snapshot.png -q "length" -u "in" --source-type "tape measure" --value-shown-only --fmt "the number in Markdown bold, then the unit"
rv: **5** in
